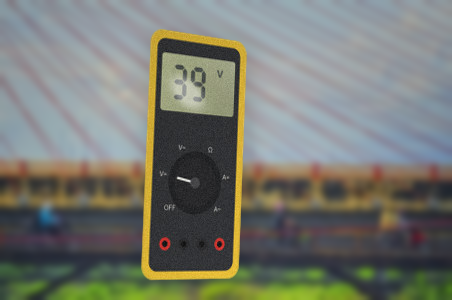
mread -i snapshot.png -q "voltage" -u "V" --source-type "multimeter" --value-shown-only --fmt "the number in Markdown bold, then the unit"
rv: **39** V
